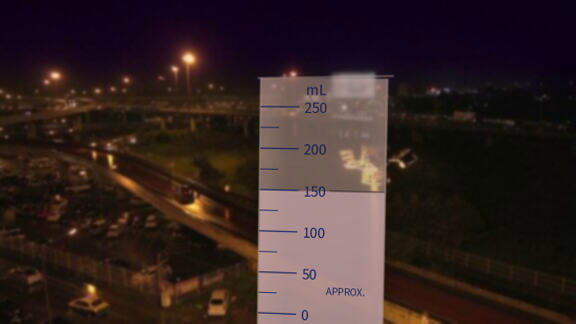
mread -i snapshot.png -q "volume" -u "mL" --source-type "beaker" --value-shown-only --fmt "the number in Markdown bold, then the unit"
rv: **150** mL
